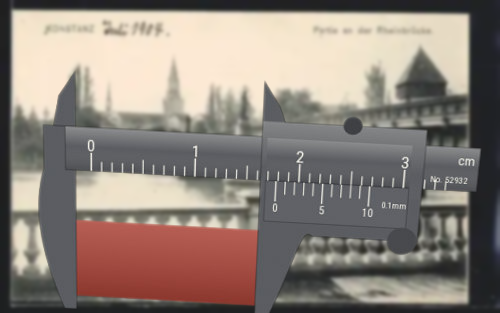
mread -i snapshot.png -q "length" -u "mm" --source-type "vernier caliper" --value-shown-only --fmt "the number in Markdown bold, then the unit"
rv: **17.8** mm
